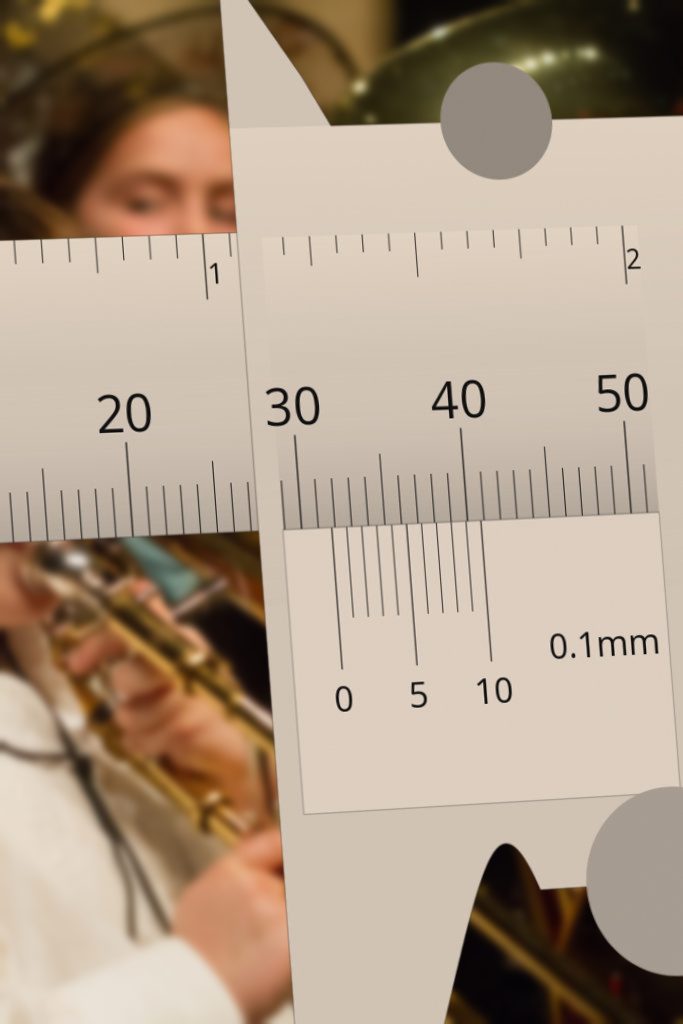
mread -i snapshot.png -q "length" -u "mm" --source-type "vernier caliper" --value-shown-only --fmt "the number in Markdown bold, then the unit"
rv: **31.8** mm
